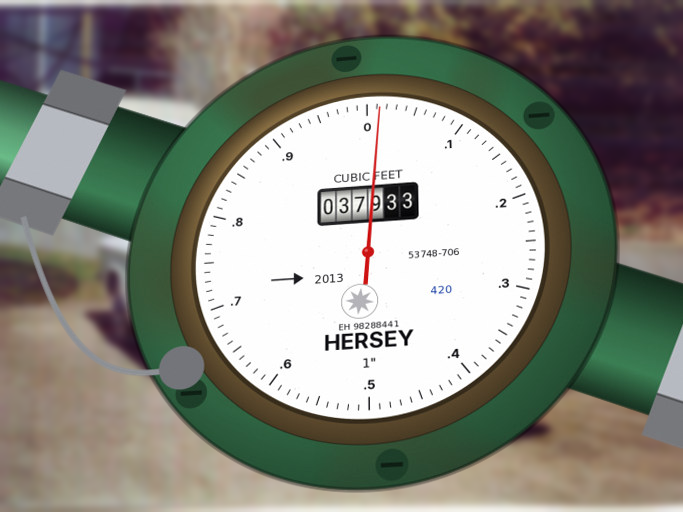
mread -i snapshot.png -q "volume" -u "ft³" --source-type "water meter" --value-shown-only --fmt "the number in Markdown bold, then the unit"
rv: **37933.01** ft³
